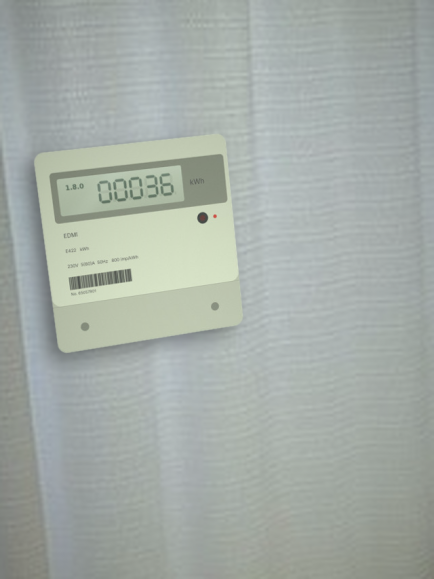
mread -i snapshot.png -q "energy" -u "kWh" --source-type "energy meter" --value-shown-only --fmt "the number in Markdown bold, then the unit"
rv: **36** kWh
